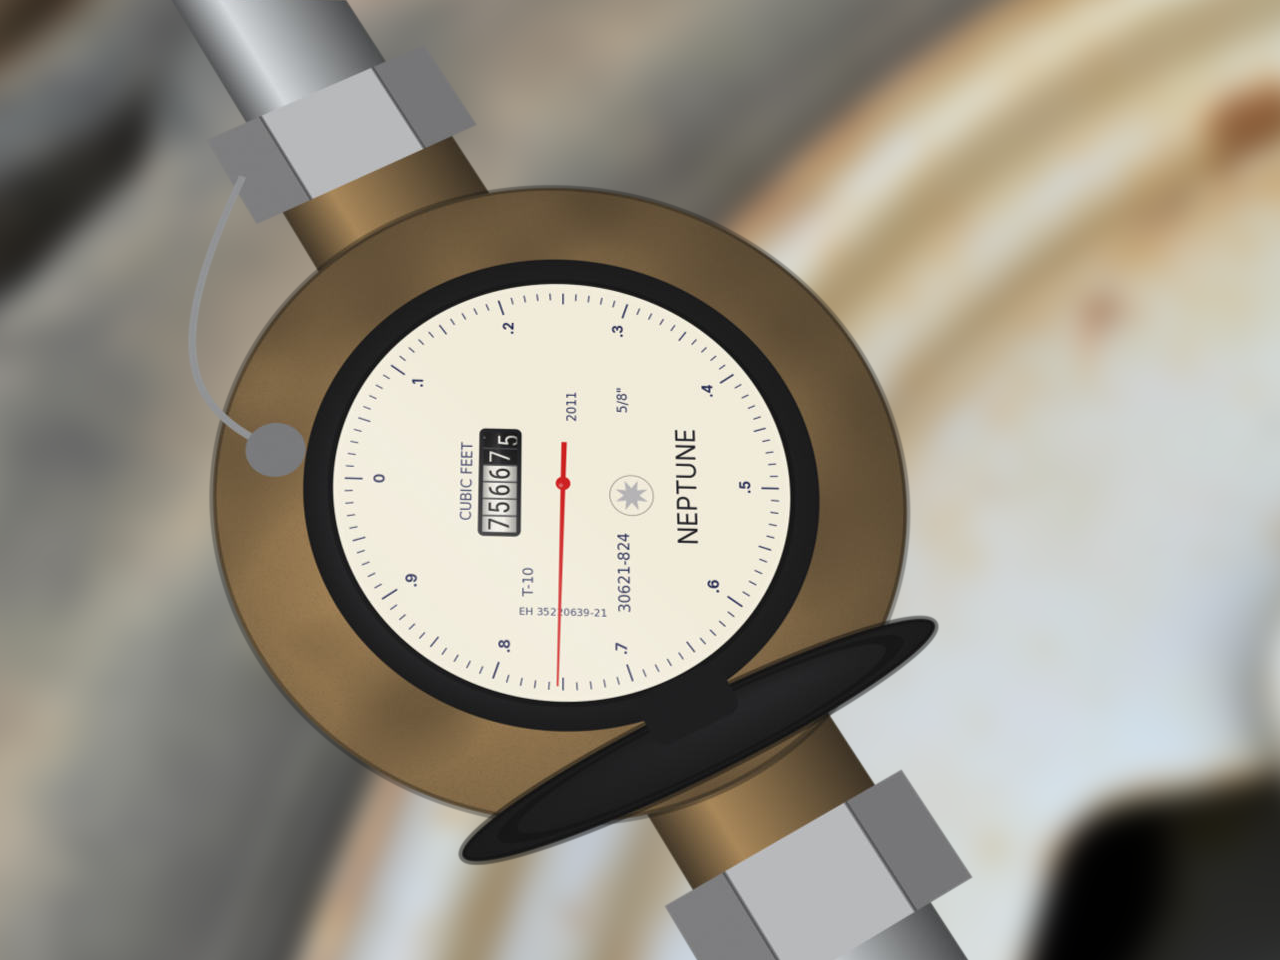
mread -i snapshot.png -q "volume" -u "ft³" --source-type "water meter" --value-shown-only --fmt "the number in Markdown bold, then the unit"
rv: **756674.75** ft³
